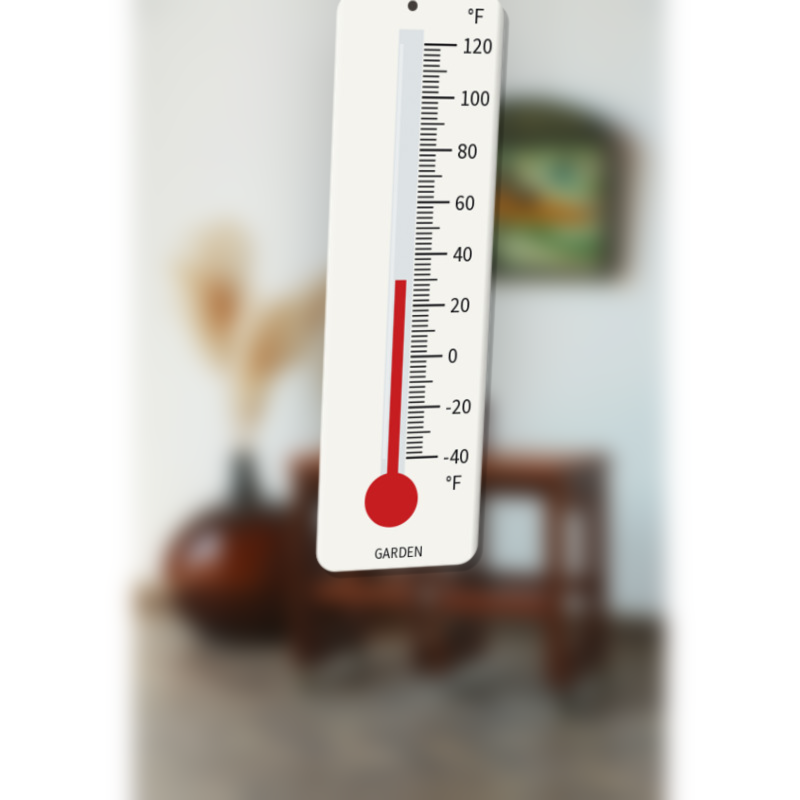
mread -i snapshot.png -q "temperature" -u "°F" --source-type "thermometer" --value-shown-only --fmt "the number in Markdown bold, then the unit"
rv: **30** °F
